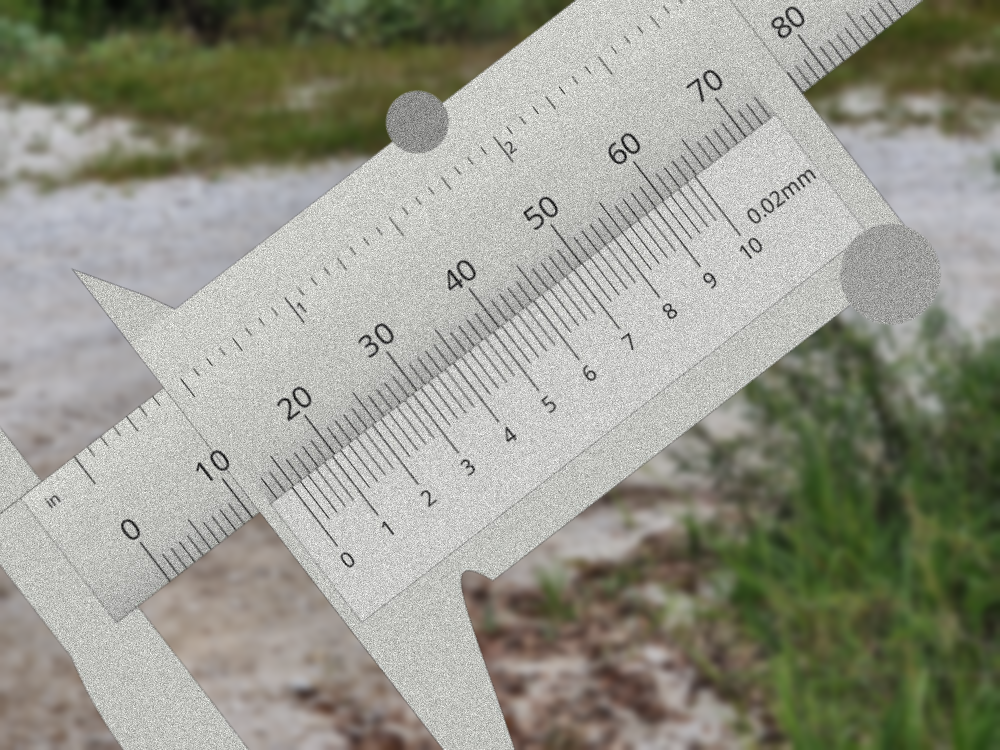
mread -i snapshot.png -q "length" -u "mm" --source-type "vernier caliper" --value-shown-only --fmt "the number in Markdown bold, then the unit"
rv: **14.8** mm
